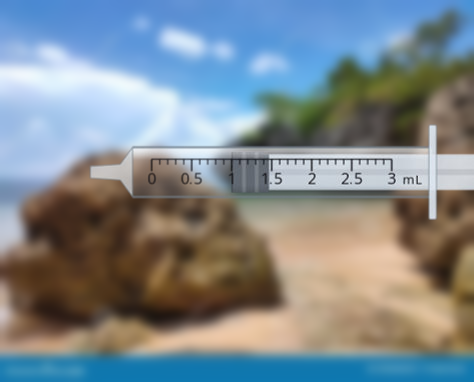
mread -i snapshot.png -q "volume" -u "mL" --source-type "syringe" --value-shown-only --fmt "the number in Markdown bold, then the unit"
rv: **1** mL
